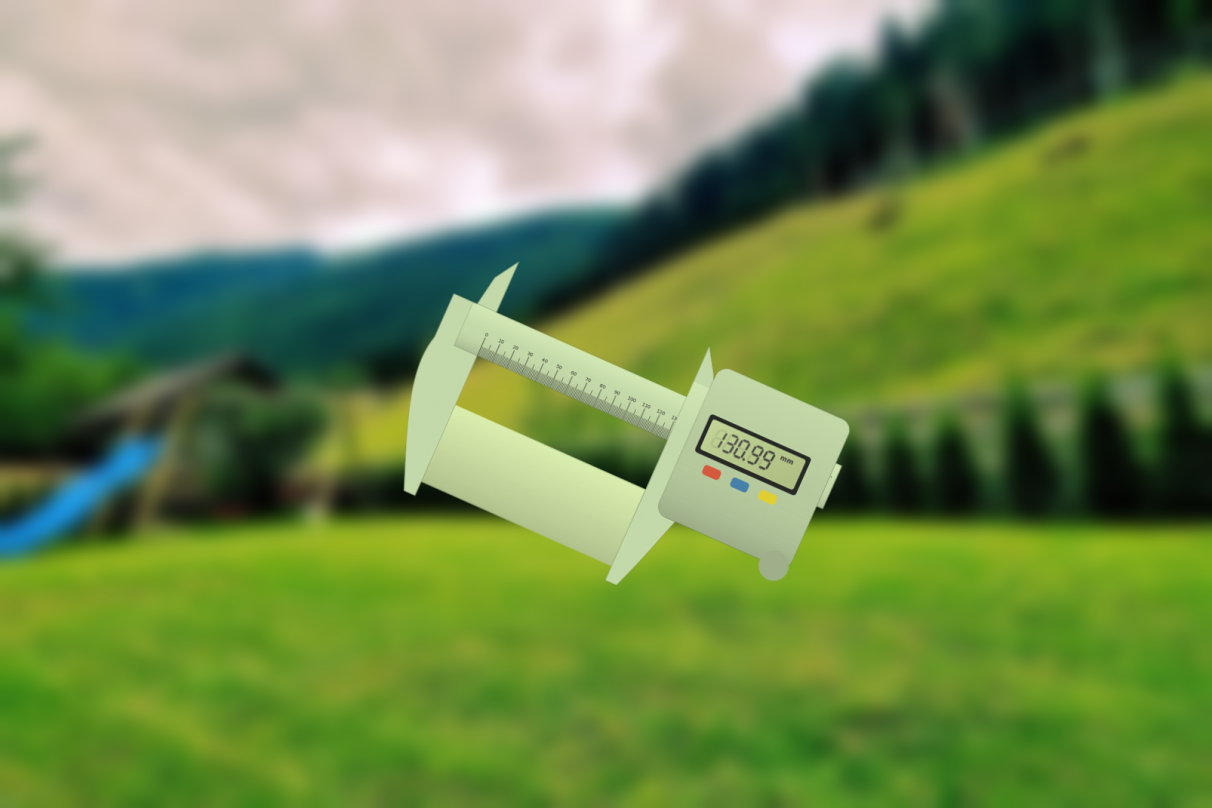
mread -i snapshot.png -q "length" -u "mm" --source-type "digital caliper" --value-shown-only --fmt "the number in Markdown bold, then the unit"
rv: **130.99** mm
